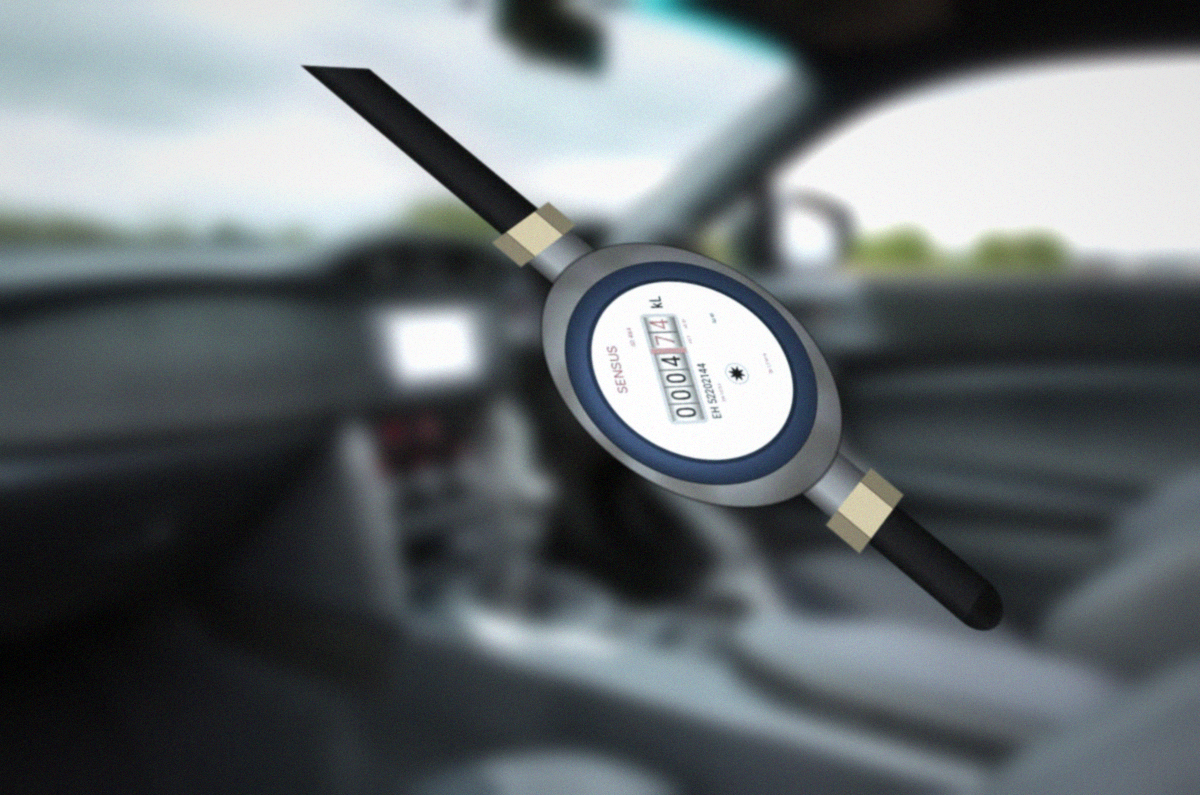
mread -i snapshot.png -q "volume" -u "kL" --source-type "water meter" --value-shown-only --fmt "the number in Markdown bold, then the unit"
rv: **4.74** kL
